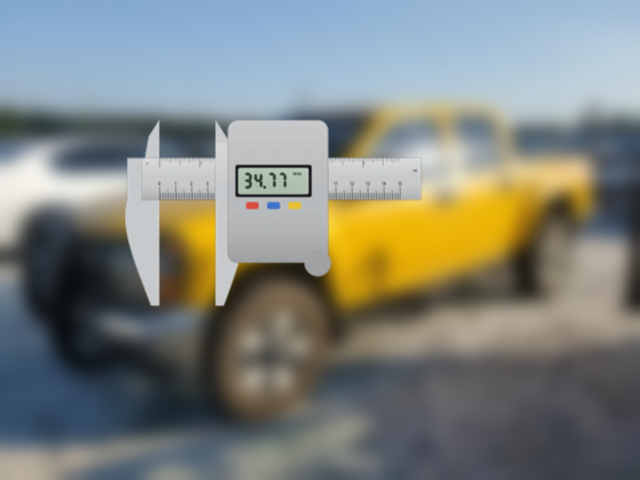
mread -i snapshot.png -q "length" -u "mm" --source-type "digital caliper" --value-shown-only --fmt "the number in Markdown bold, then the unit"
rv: **34.77** mm
